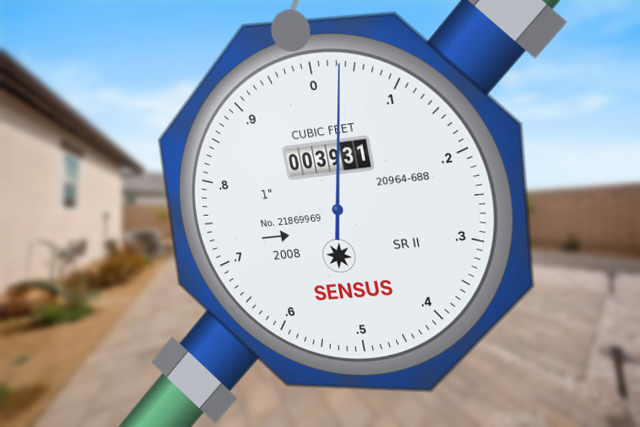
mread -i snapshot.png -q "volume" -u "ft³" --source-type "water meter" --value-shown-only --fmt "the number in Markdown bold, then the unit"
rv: **3931.03** ft³
